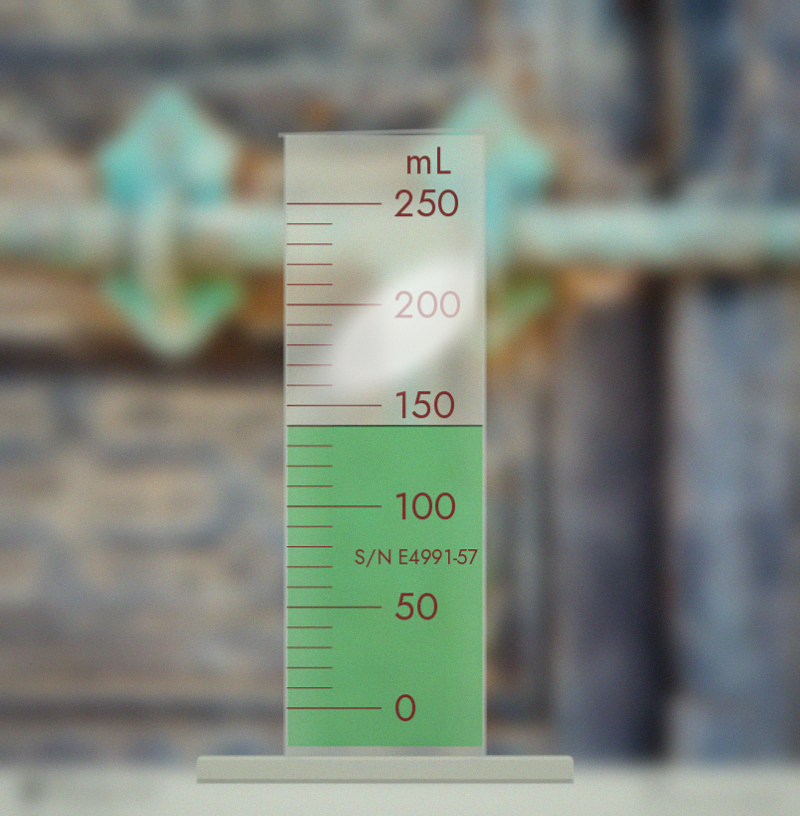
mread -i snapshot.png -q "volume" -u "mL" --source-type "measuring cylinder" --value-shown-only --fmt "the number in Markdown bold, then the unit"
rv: **140** mL
